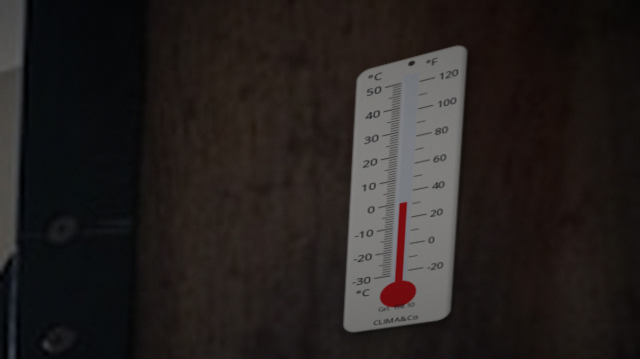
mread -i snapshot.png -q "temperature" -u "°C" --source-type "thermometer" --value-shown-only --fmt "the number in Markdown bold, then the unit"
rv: **0** °C
